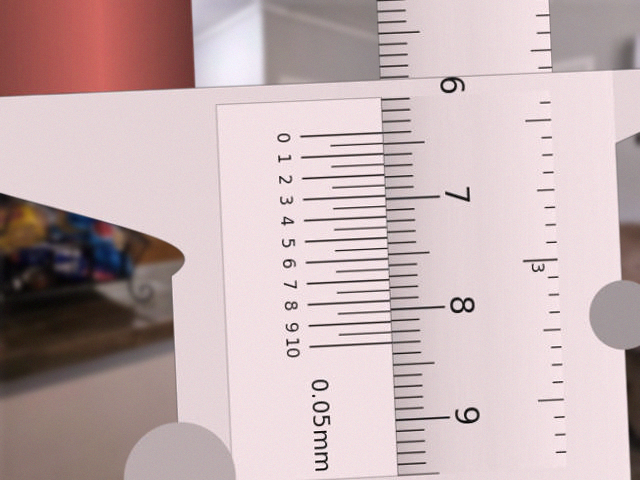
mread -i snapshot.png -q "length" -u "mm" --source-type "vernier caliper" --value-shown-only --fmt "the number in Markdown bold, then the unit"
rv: **64.0** mm
